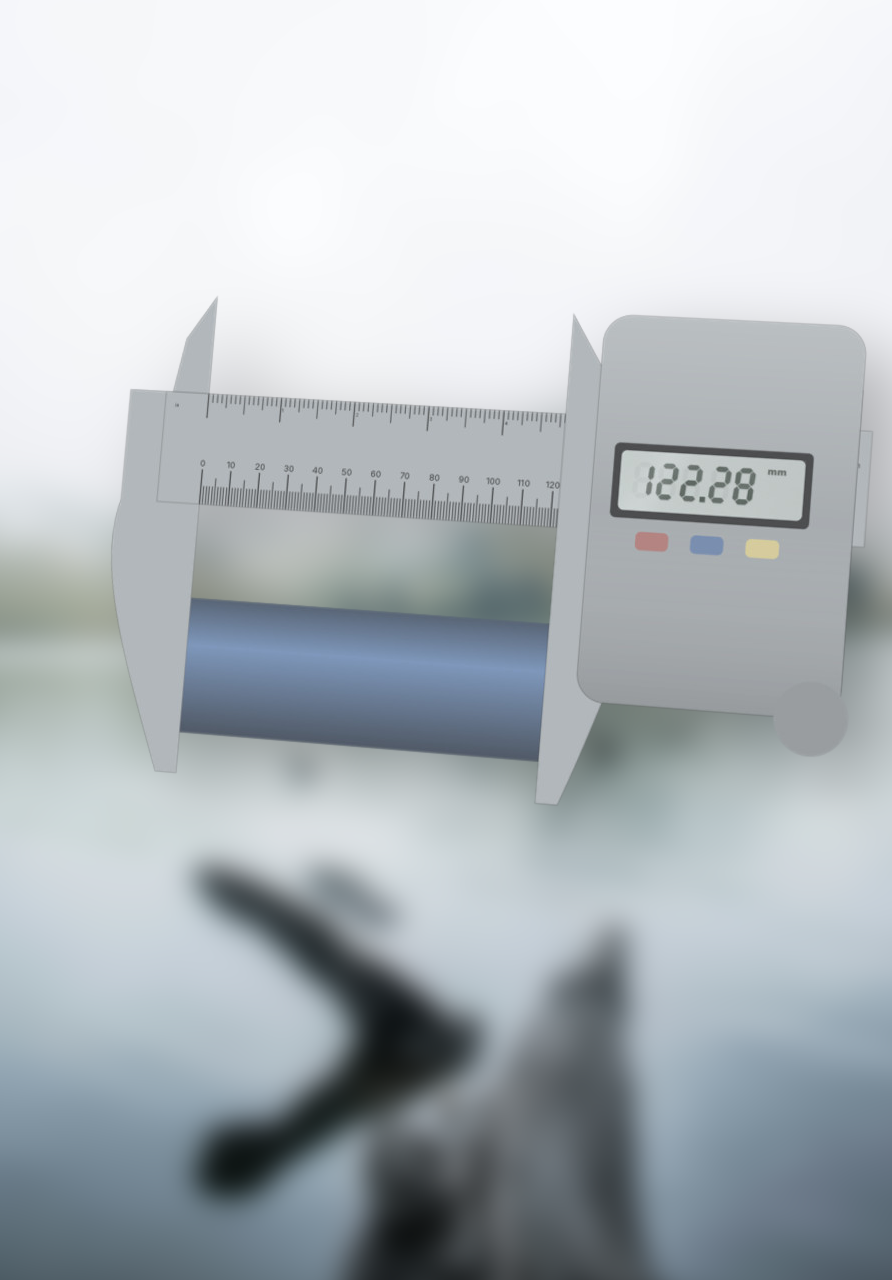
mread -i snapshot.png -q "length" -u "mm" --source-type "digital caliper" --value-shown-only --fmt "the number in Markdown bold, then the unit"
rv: **122.28** mm
